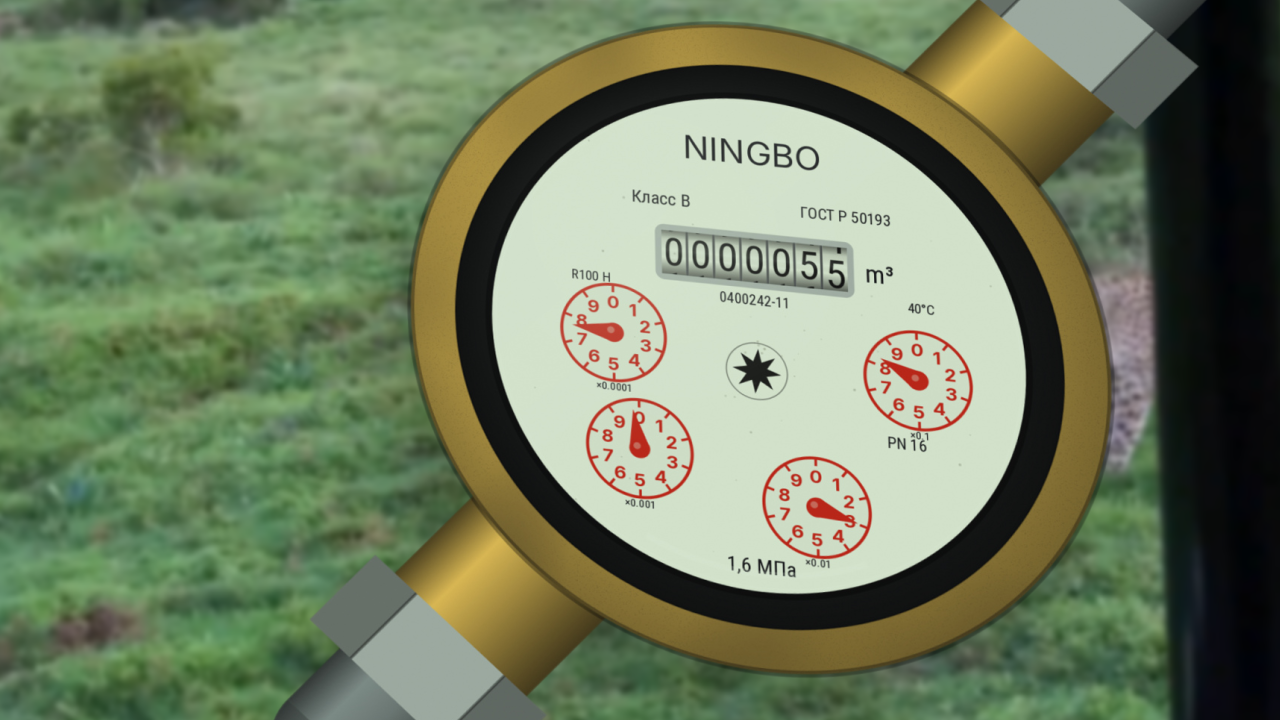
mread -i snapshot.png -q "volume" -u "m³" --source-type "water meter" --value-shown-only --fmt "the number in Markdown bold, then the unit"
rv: **54.8297** m³
